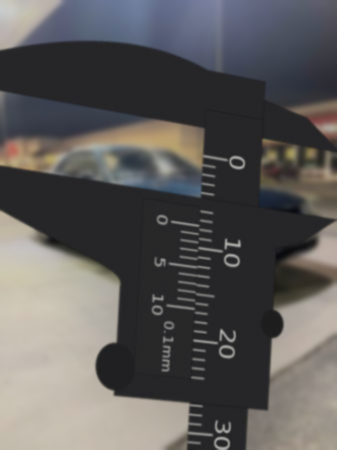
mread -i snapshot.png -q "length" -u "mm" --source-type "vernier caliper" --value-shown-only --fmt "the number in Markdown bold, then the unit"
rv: **7.6** mm
